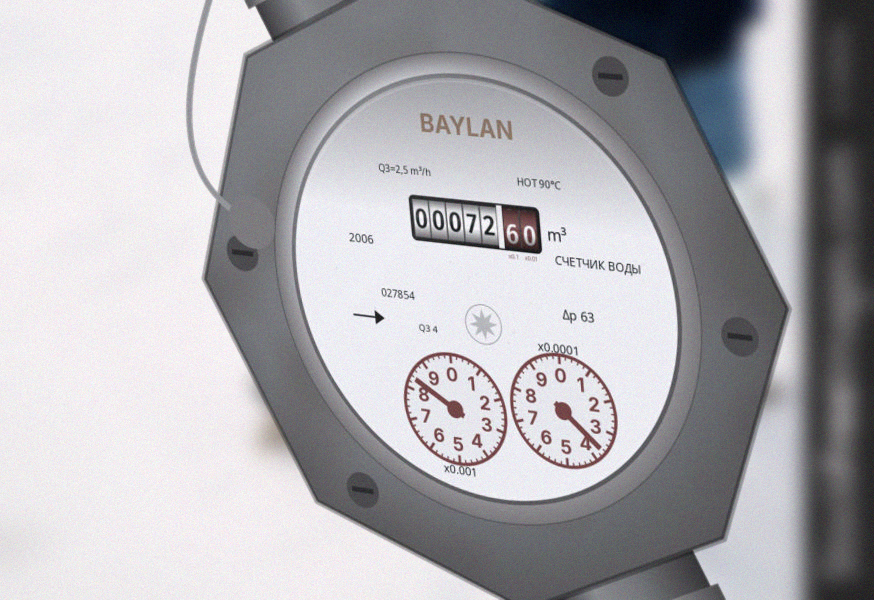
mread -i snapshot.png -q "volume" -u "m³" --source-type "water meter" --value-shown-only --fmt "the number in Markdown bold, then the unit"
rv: **72.5983** m³
